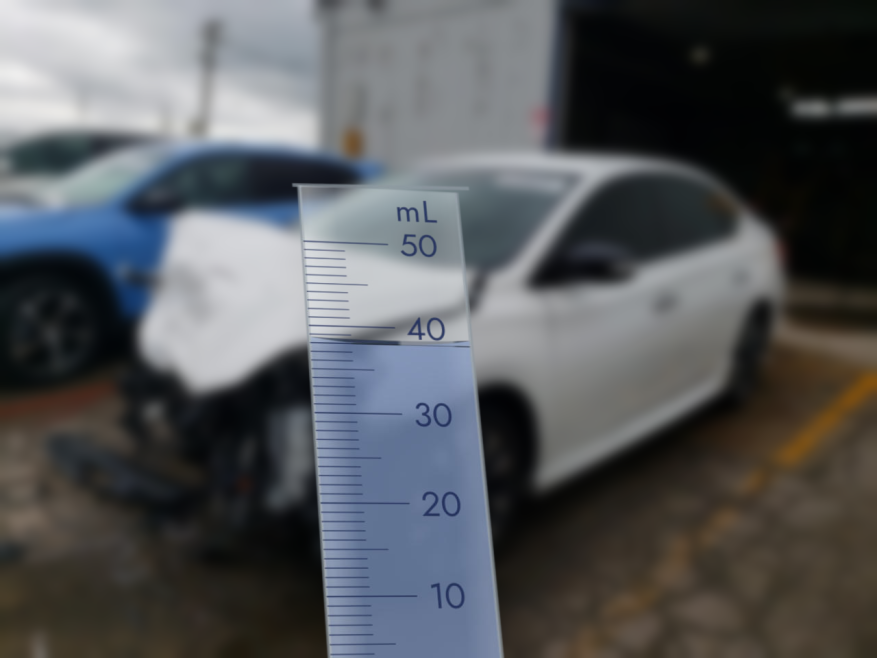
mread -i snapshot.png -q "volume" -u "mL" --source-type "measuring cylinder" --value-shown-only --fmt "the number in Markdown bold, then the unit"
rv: **38** mL
